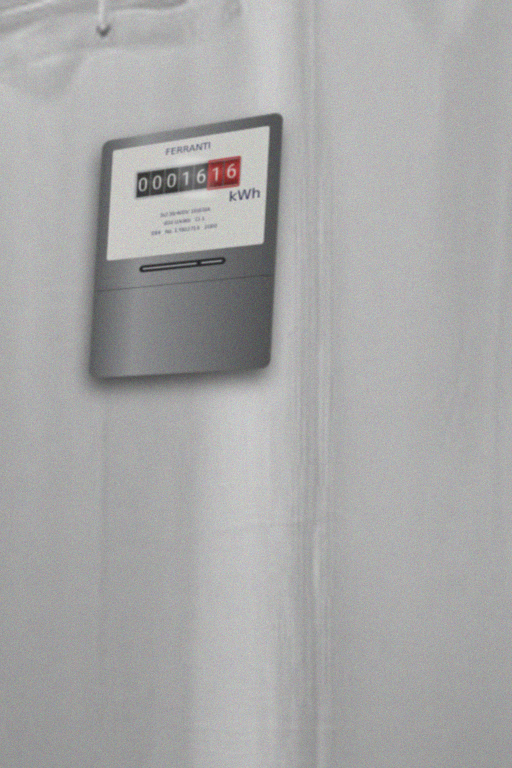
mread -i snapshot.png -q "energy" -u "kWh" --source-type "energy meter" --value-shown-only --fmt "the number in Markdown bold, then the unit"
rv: **16.16** kWh
